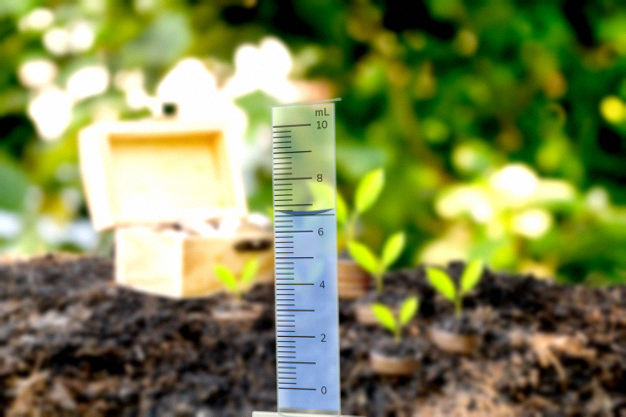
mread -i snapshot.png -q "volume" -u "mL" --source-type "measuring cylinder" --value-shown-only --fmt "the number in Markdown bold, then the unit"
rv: **6.6** mL
